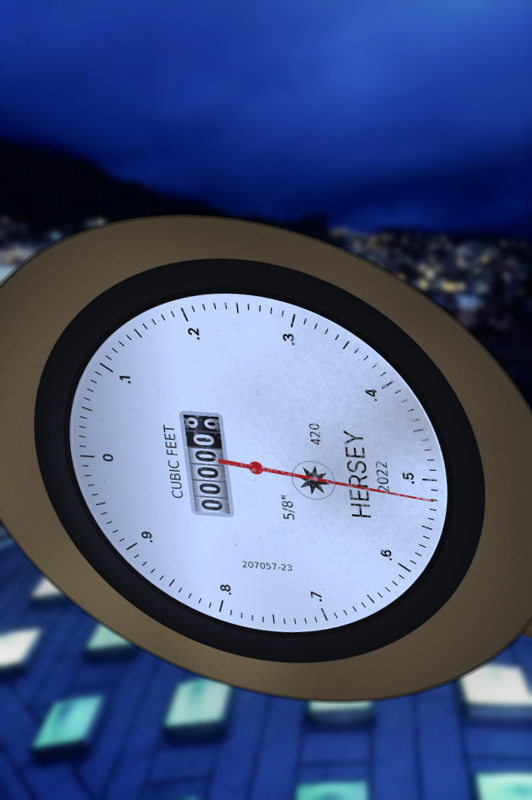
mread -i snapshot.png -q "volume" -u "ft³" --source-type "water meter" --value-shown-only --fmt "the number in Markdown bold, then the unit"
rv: **8.52** ft³
